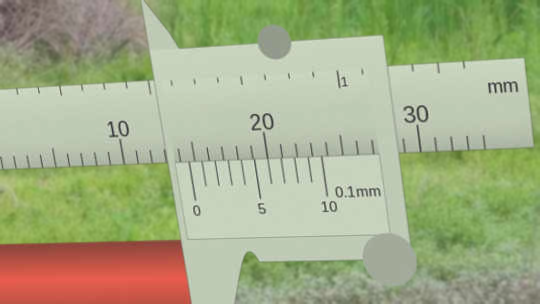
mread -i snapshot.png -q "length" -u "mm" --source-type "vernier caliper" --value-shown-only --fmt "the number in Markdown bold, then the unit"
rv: **14.6** mm
